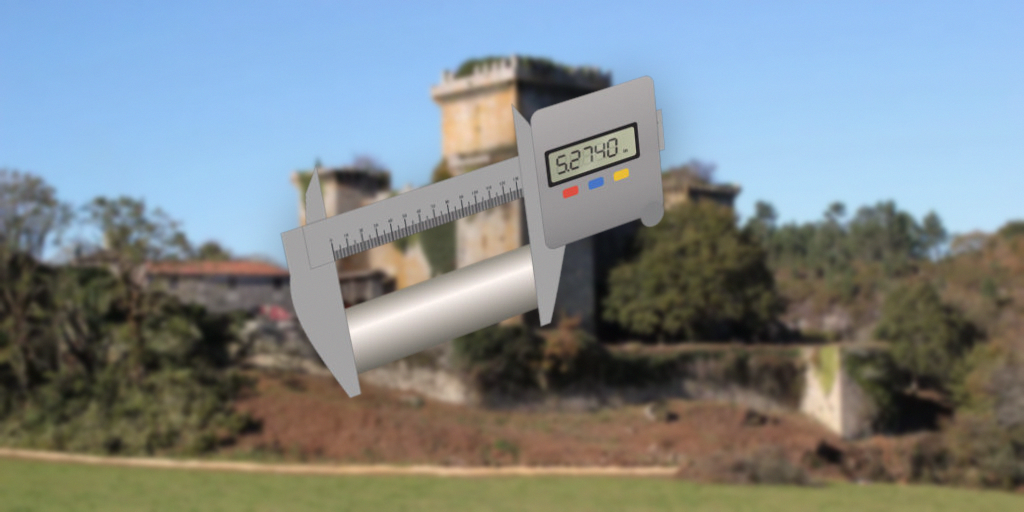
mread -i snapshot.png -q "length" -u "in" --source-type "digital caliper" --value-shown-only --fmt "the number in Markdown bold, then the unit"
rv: **5.2740** in
